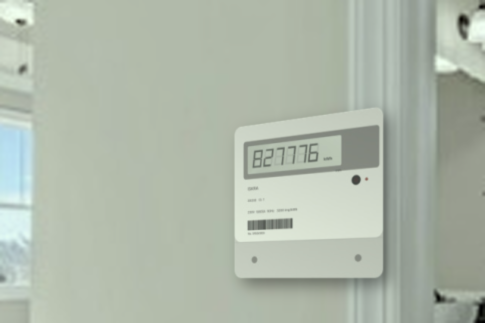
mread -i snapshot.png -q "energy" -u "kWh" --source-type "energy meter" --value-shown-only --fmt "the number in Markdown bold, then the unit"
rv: **827776** kWh
